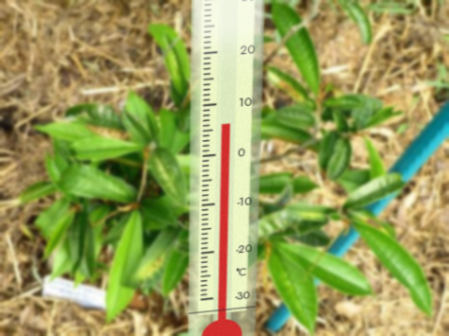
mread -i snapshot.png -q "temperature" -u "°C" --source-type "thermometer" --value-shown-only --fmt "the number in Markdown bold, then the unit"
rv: **6** °C
